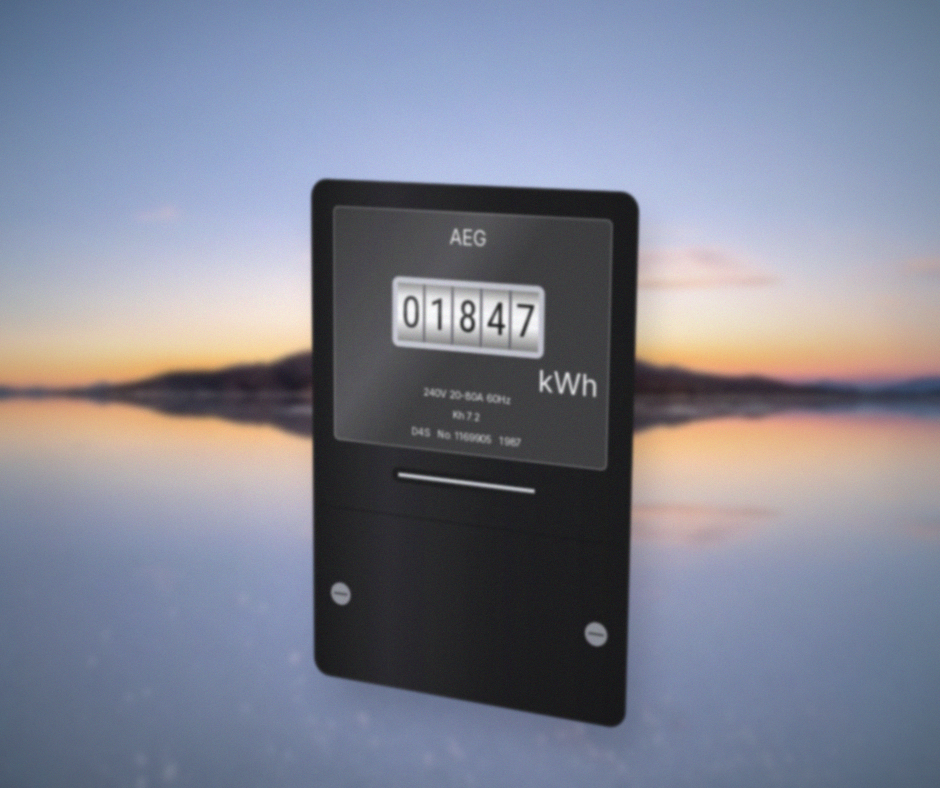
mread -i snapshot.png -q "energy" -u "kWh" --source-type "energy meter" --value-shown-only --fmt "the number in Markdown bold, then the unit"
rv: **1847** kWh
